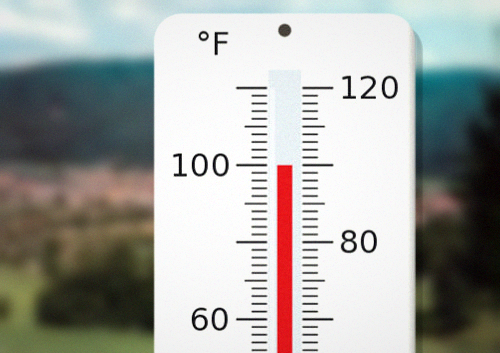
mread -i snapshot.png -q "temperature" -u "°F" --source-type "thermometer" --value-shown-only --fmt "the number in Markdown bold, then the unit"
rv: **100** °F
